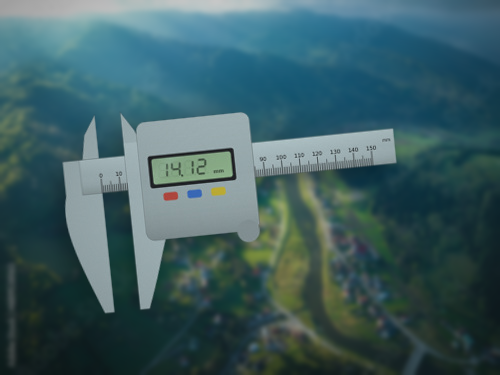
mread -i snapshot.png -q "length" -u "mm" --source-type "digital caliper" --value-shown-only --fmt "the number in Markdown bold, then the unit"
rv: **14.12** mm
